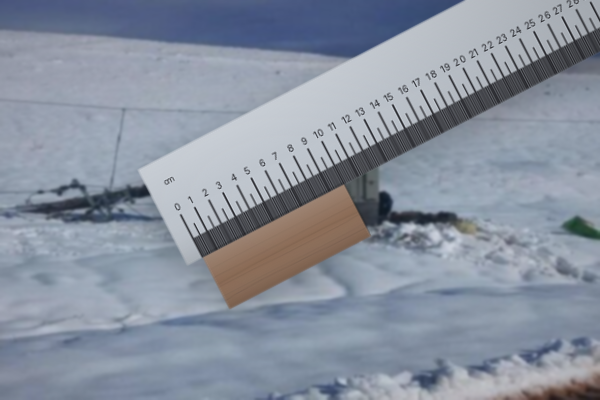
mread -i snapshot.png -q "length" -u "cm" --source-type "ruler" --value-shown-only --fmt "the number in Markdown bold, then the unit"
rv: **10** cm
